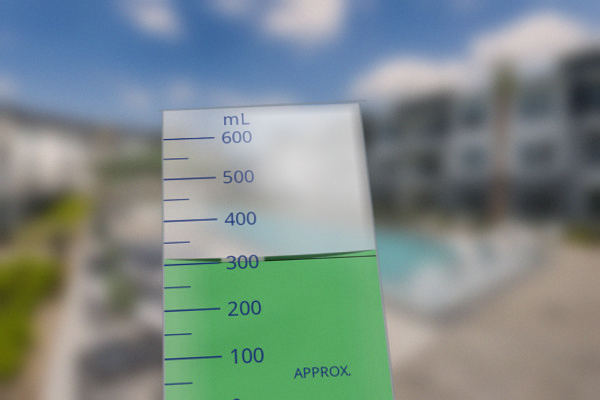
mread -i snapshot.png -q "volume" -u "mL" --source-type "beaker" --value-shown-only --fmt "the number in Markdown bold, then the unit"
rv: **300** mL
